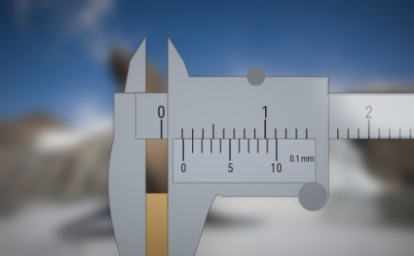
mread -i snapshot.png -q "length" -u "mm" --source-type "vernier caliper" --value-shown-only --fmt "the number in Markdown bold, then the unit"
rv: **2.1** mm
